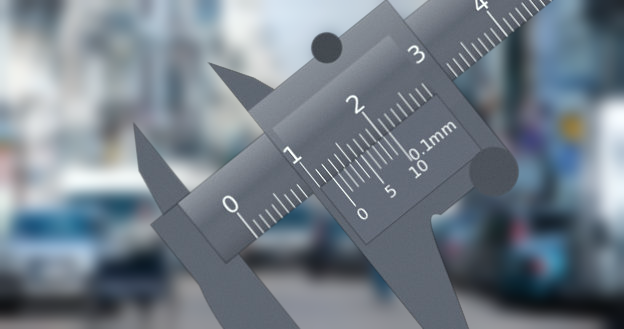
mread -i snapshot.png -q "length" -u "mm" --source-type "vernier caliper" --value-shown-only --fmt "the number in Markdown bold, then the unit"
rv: **12.0** mm
